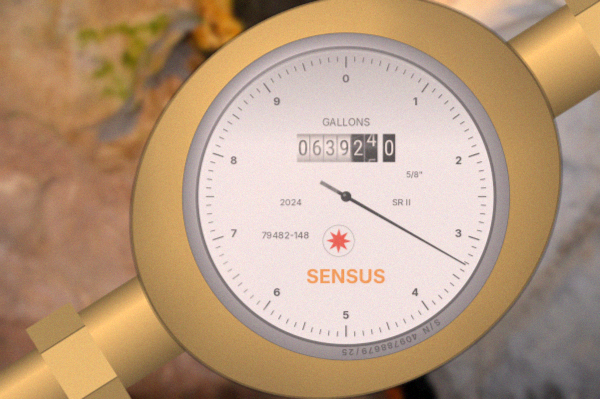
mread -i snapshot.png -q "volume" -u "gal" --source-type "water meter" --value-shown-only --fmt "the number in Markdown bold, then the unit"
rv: **639243.3** gal
